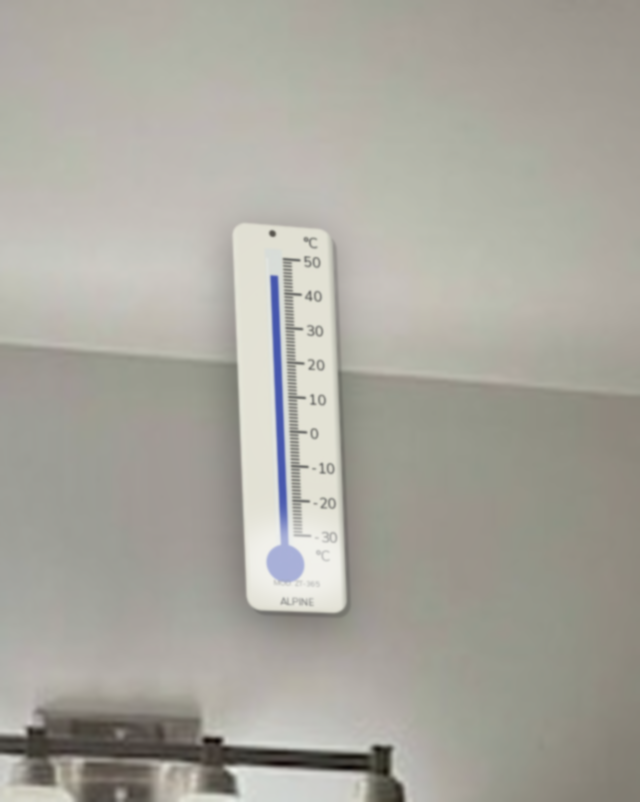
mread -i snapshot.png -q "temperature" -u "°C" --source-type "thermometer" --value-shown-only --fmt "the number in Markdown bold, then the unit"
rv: **45** °C
